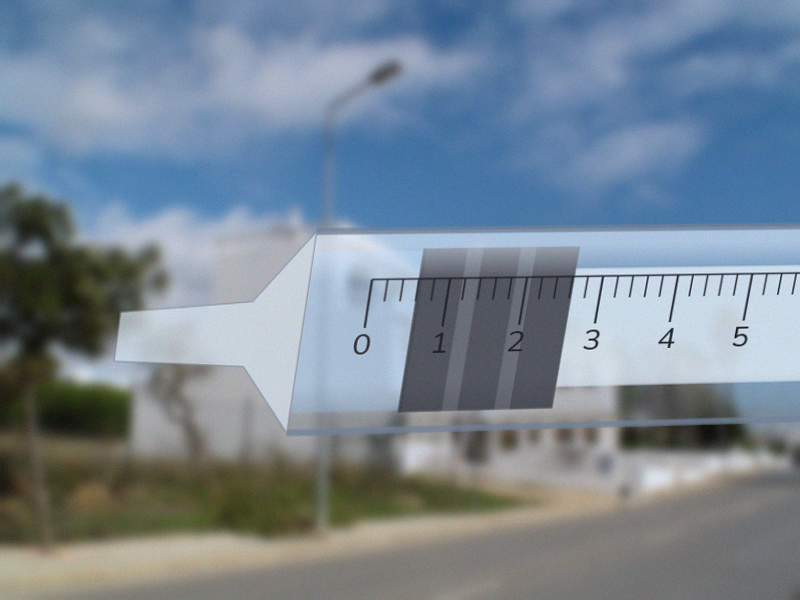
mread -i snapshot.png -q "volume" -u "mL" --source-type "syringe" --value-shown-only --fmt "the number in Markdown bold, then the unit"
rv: **0.6** mL
